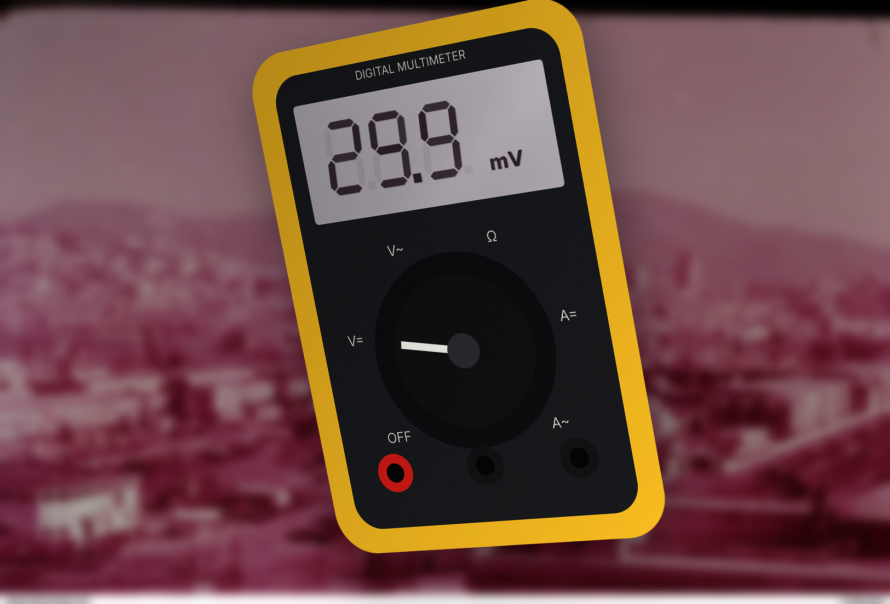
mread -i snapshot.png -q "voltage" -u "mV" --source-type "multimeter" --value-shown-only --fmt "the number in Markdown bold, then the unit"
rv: **29.9** mV
